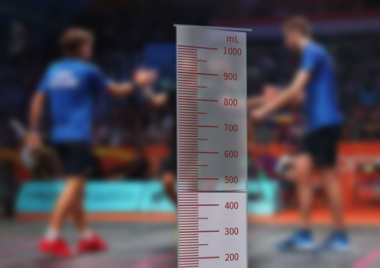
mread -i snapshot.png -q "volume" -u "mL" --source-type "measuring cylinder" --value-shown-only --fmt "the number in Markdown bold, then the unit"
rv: **450** mL
